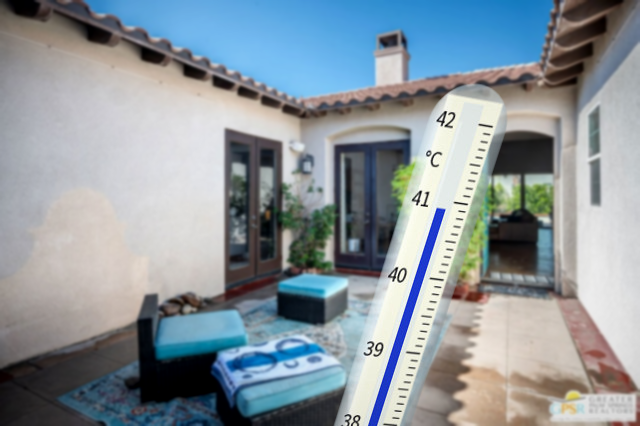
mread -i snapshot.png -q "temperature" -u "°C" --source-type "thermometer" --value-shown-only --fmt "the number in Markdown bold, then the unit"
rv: **40.9** °C
